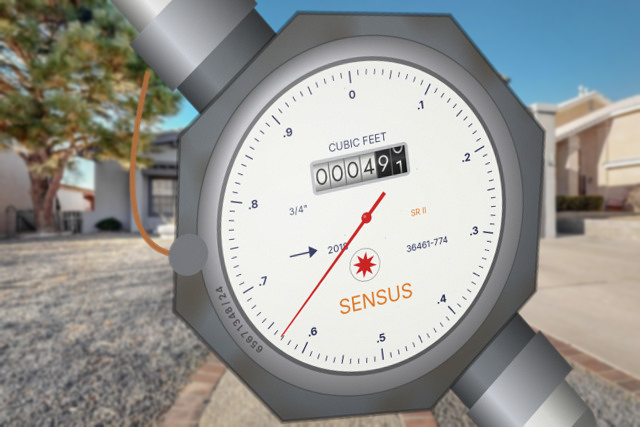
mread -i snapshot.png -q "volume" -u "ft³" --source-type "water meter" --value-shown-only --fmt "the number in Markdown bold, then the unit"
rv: **490.63** ft³
